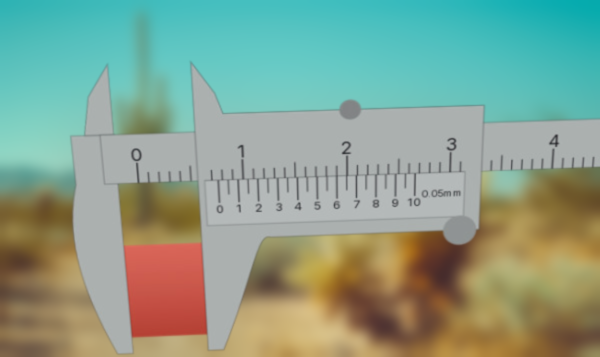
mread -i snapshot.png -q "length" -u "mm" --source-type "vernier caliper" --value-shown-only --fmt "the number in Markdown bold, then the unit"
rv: **7.6** mm
